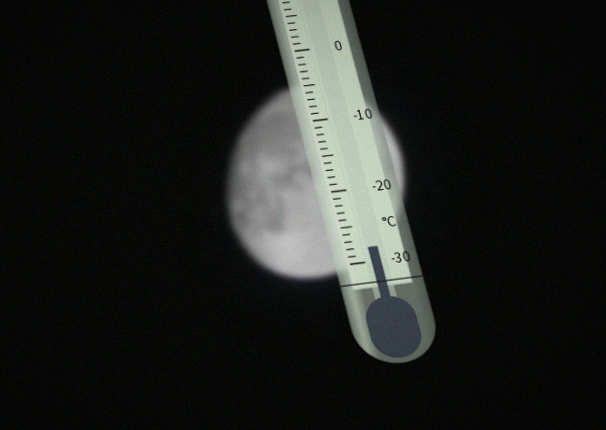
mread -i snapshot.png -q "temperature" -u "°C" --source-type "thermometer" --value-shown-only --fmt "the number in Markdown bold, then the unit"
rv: **-28** °C
